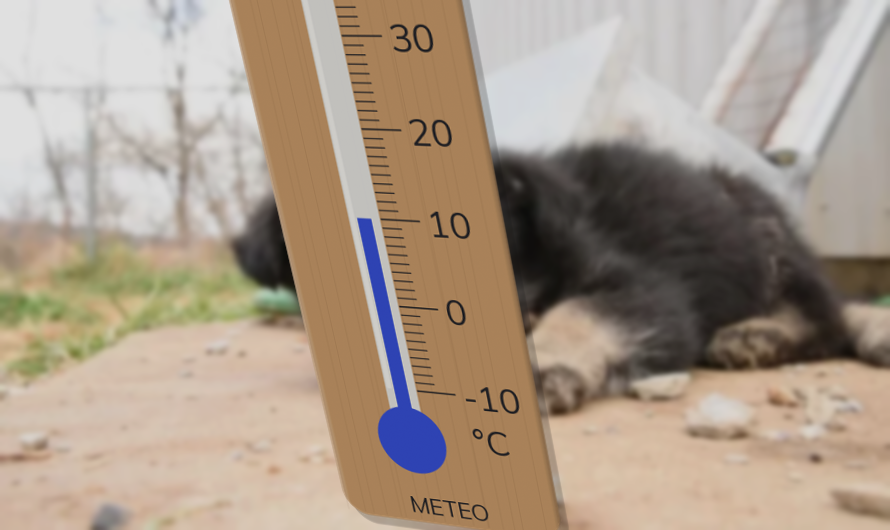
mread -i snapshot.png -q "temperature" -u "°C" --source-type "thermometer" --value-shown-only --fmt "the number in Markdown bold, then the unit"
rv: **10** °C
